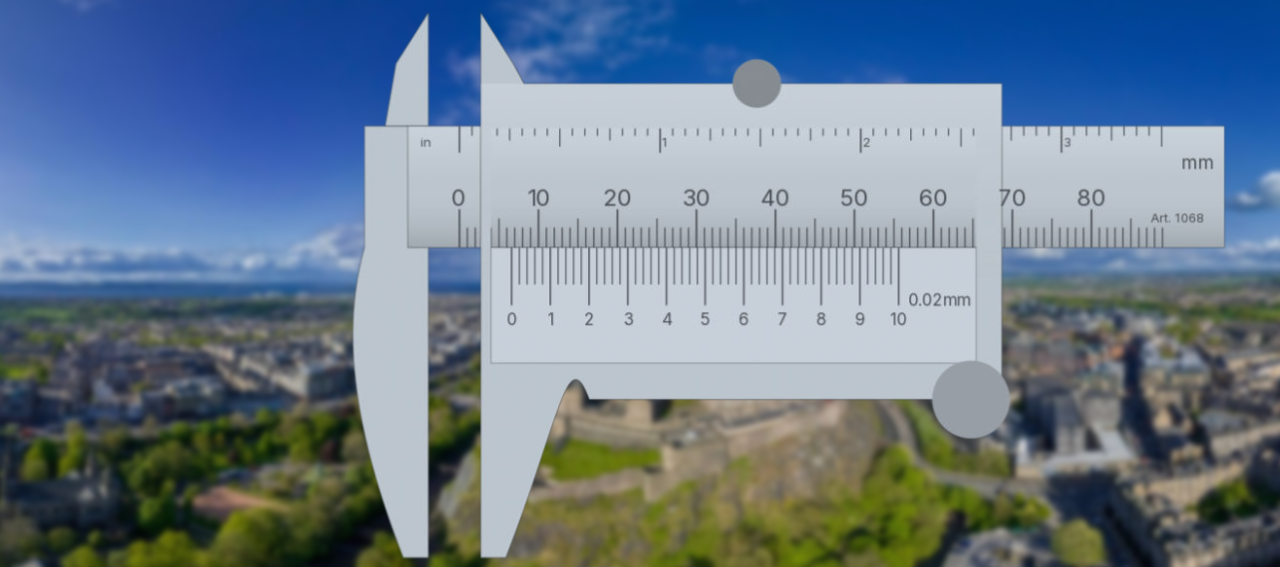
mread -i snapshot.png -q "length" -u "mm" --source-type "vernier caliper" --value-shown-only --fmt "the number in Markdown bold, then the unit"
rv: **6.6** mm
